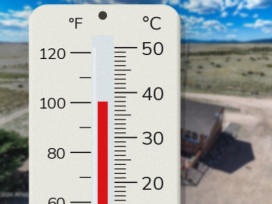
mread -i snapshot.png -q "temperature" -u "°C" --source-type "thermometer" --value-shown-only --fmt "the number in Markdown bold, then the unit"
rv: **38** °C
